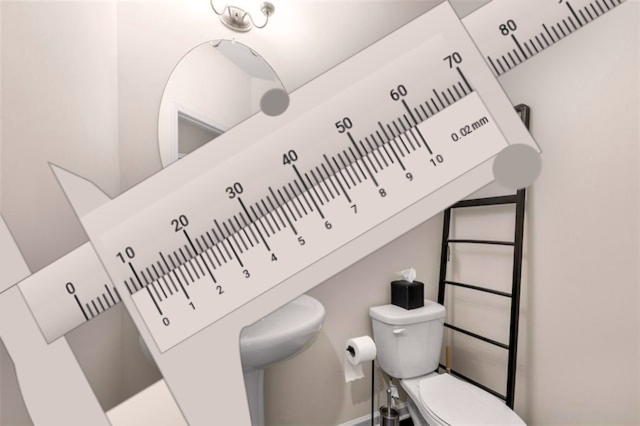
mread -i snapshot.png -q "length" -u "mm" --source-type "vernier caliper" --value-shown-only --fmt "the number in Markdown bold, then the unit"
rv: **10.6** mm
